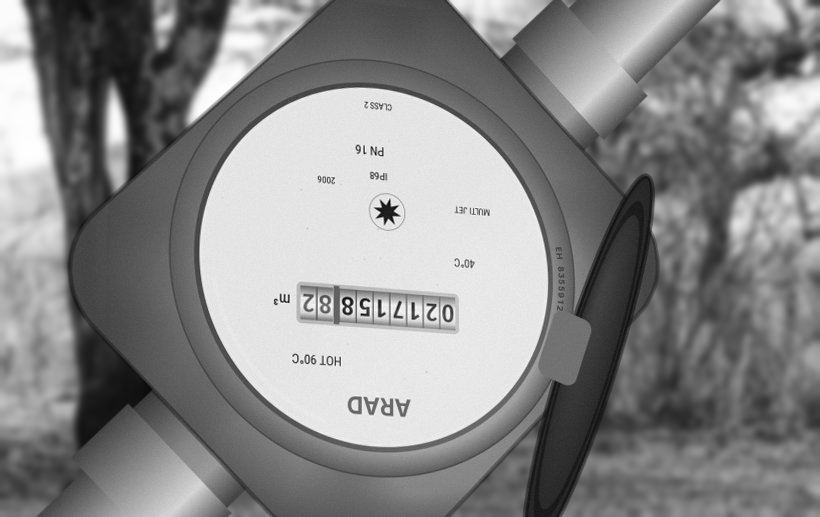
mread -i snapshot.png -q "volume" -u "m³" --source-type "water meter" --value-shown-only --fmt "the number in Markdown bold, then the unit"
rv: **217158.82** m³
